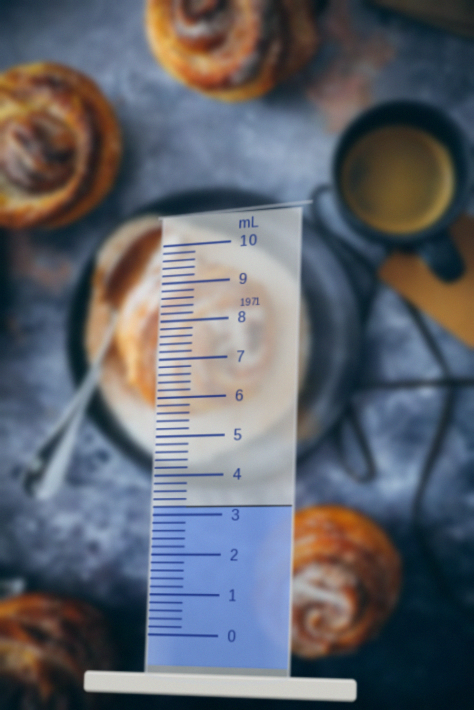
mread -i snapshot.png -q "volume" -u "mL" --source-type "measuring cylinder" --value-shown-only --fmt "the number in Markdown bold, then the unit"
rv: **3.2** mL
